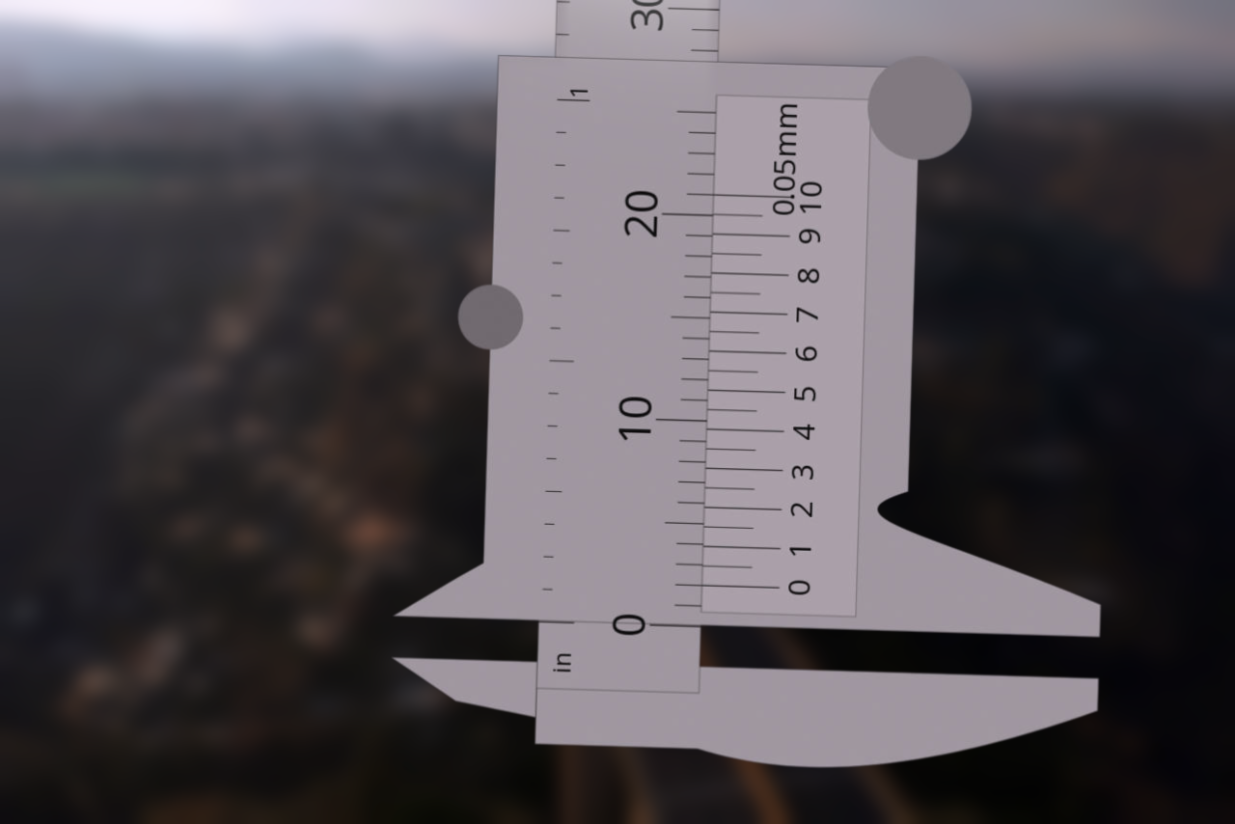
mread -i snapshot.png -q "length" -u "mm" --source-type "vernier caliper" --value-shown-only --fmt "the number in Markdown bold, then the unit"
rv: **2.0** mm
